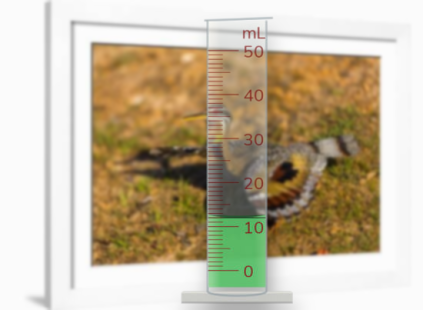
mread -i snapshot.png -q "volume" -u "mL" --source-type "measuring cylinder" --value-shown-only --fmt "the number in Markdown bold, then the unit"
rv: **12** mL
